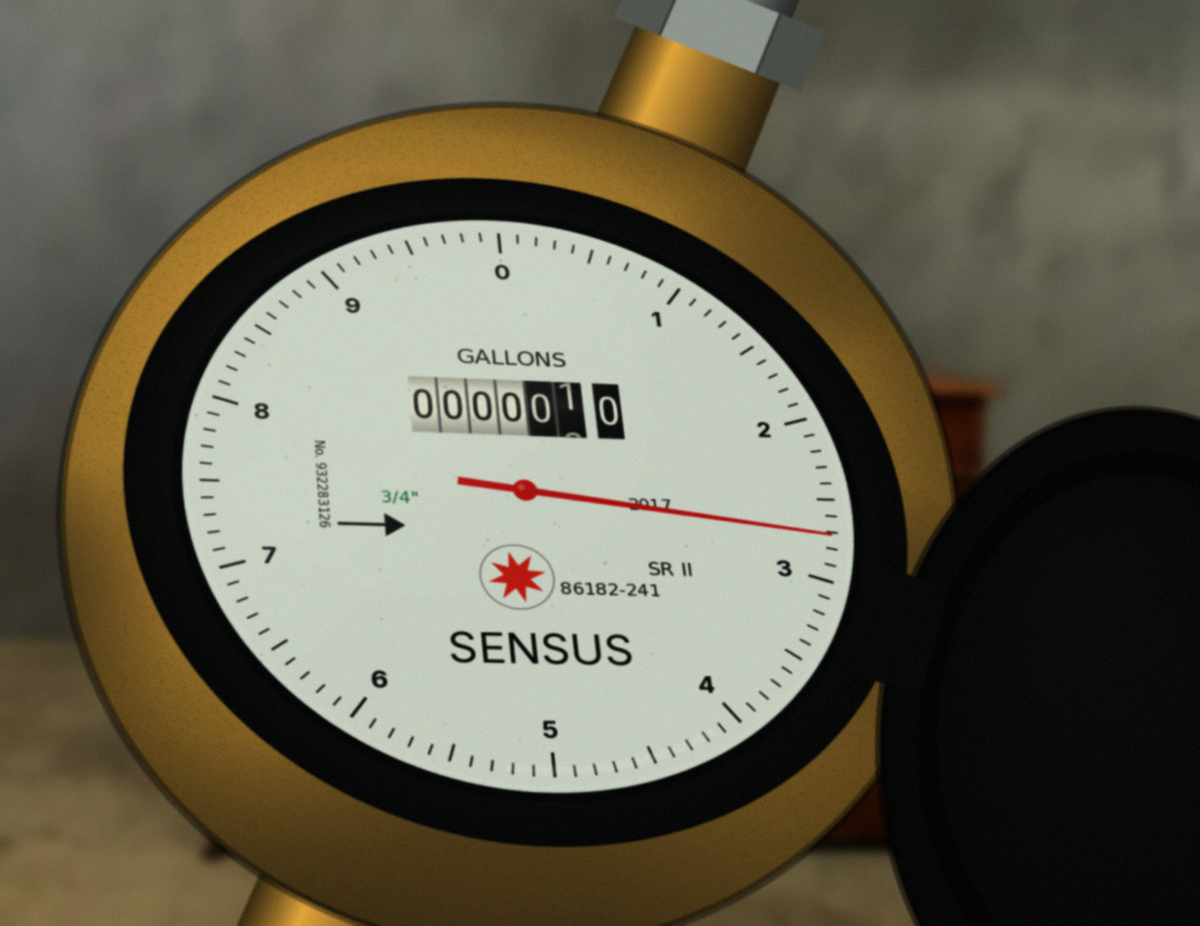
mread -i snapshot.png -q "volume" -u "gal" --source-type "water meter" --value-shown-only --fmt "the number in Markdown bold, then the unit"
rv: **12.7** gal
